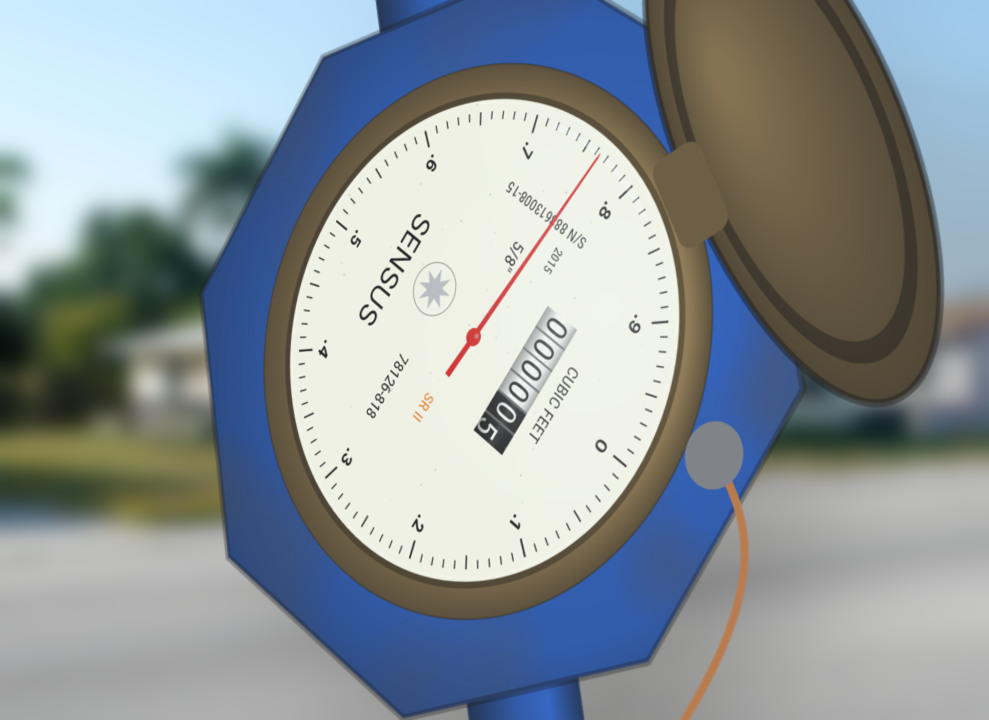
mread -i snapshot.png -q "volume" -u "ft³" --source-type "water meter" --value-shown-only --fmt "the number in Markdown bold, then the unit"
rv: **4.76** ft³
